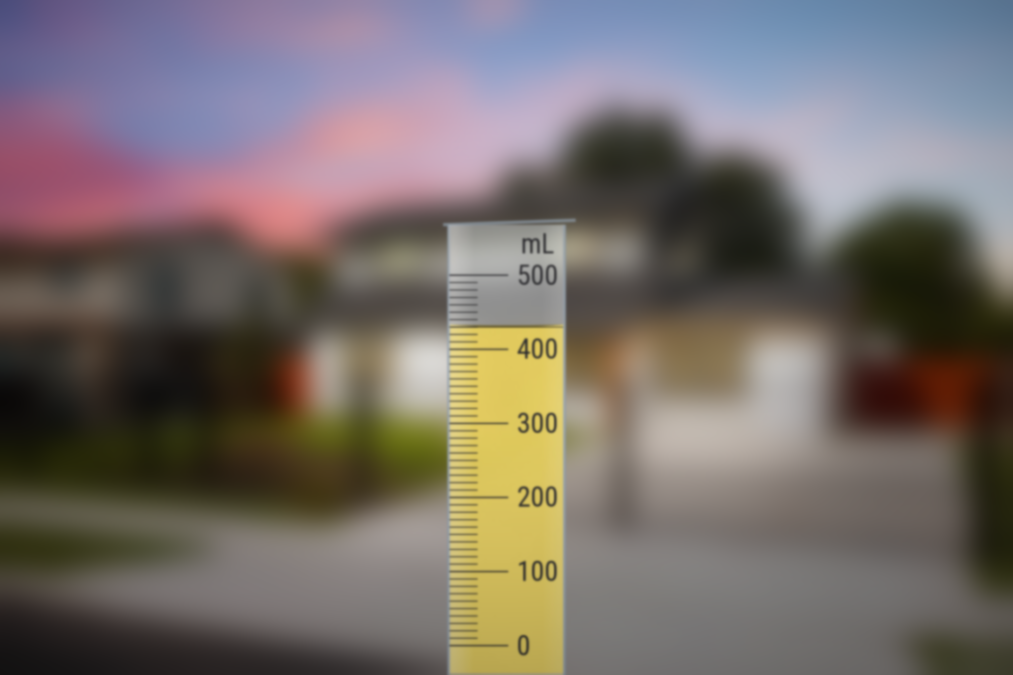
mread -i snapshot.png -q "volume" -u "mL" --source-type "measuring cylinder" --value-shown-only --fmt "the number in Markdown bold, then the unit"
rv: **430** mL
